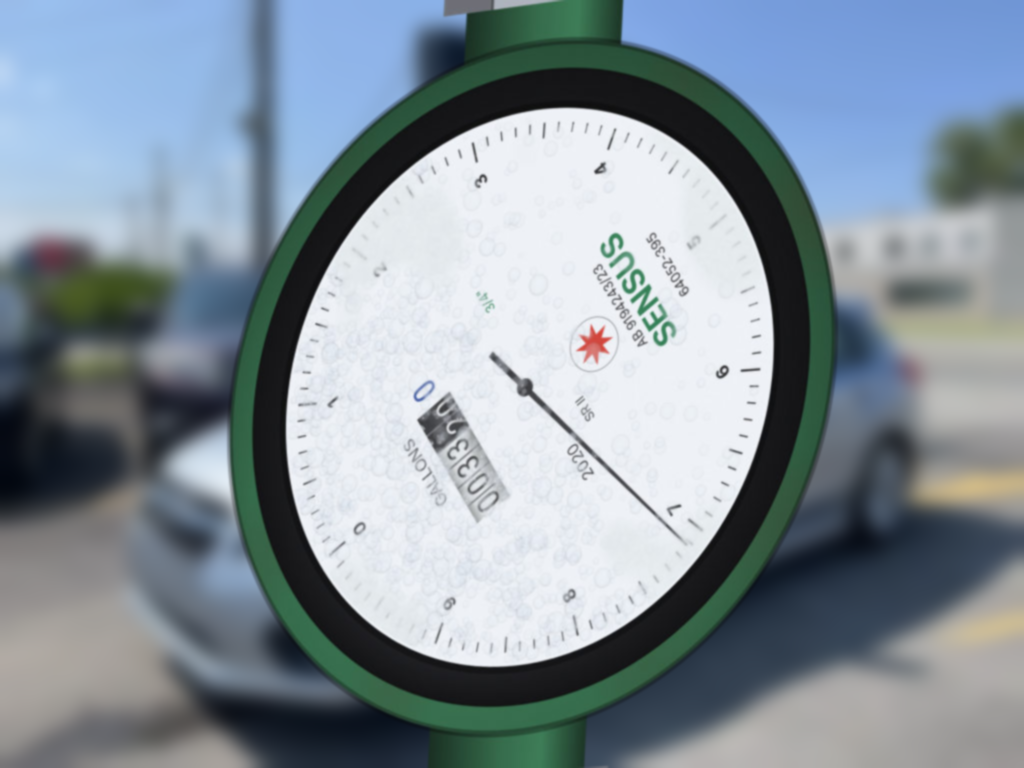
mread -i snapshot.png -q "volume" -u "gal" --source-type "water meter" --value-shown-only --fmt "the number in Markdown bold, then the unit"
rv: **33197.1** gal
